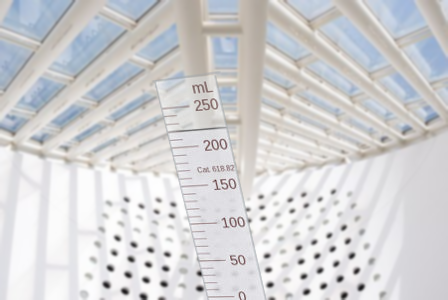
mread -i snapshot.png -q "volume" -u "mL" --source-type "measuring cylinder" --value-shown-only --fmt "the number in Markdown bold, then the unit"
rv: **220** mL
